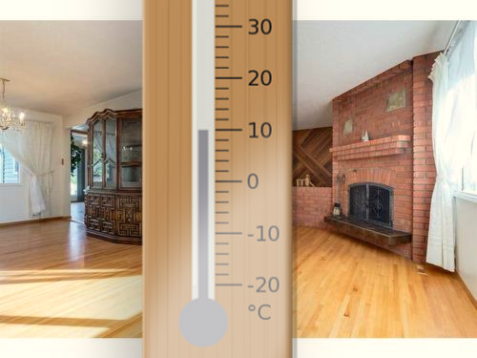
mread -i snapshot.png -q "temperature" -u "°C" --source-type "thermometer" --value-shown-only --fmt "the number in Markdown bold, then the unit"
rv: **10** °C
